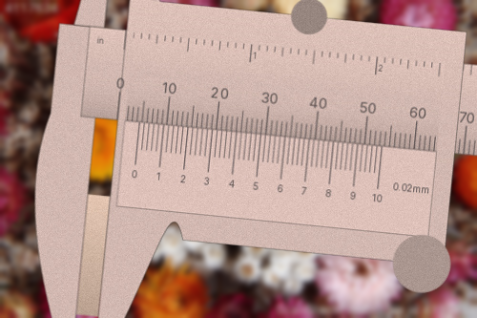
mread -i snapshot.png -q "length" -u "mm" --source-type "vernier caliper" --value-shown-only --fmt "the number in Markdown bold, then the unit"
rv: **4.5** mm
